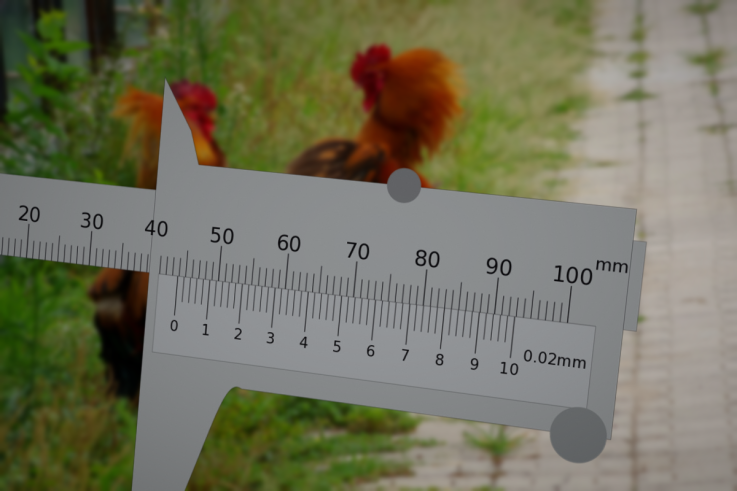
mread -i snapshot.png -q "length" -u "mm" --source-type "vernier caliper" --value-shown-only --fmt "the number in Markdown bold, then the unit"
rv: **43.8** mm
